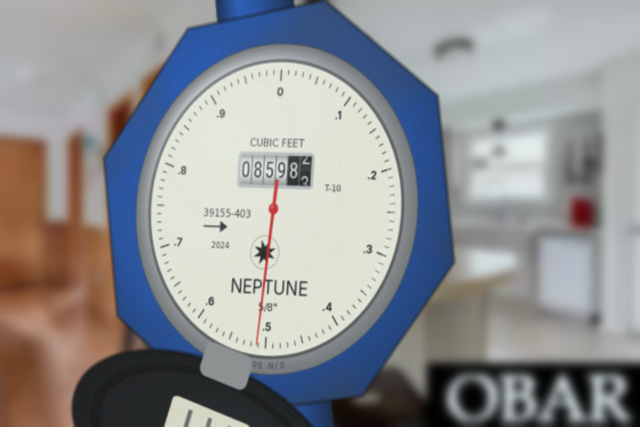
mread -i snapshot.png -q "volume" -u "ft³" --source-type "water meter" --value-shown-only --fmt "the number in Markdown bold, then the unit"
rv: **85982.51** ft³
